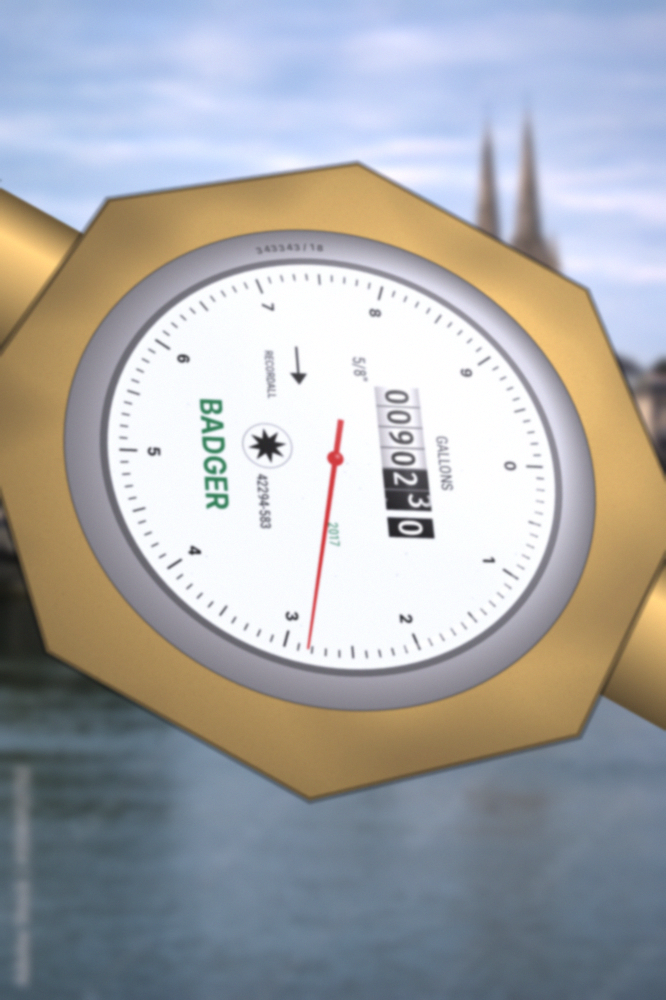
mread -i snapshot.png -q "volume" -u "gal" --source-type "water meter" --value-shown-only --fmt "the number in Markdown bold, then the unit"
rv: **90232.8** gal
